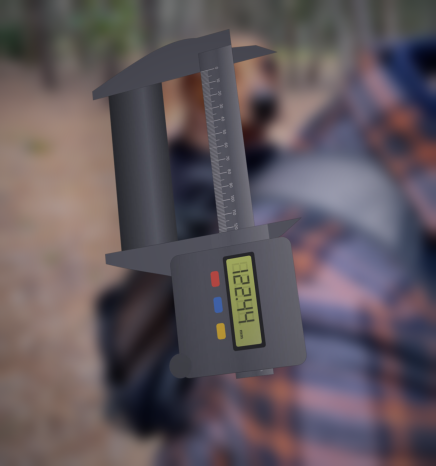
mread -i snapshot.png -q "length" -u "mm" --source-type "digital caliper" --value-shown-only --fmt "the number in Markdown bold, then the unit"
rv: **122.44** mm
